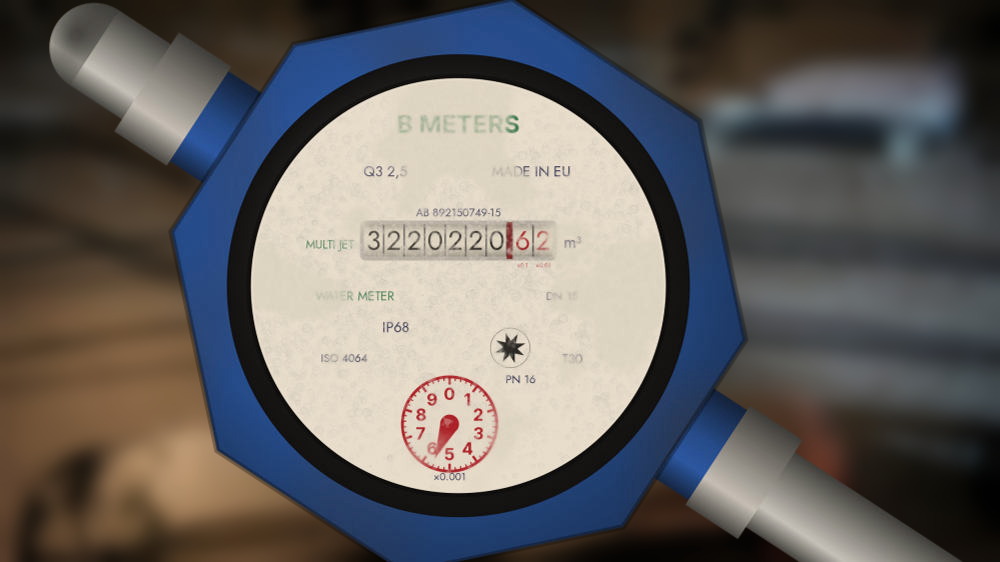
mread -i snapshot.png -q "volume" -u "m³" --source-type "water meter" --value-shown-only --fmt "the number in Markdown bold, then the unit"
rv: **3220220.625** m³
